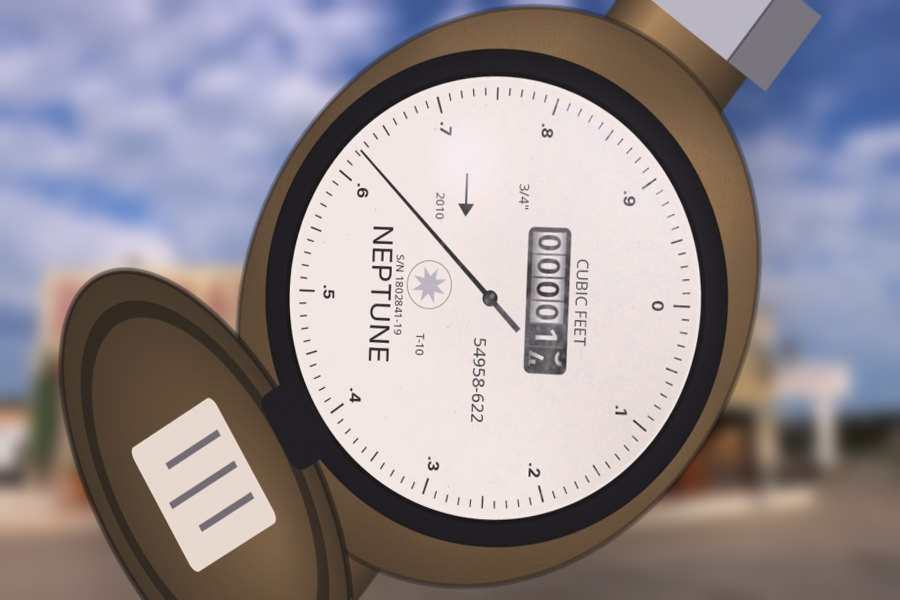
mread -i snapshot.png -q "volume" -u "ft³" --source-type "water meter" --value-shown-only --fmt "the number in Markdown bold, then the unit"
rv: **13.62** ft³
